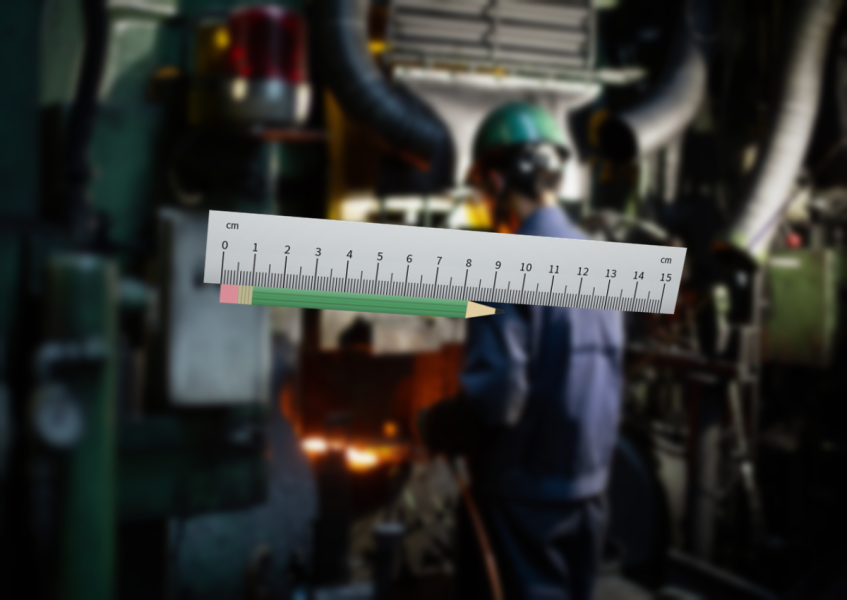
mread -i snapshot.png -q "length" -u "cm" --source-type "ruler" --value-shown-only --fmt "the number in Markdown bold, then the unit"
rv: **9.5** cm
